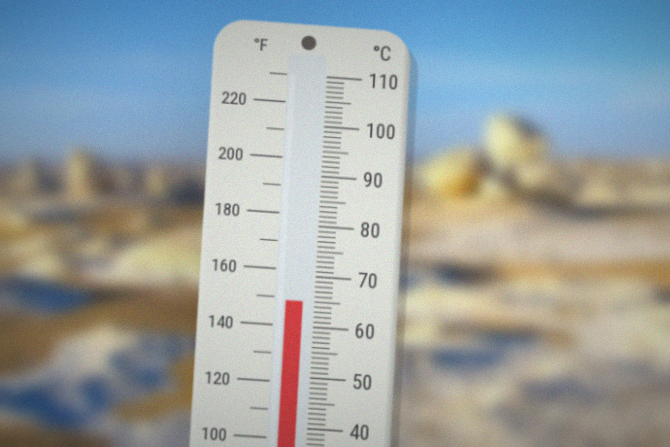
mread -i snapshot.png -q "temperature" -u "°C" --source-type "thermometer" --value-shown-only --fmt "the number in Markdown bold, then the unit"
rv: **65** °C
